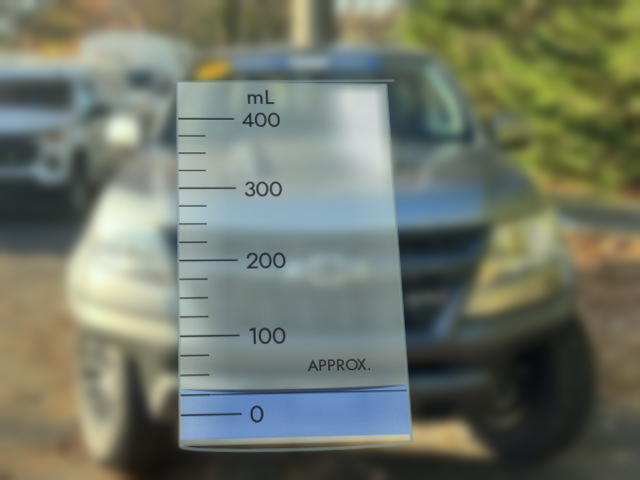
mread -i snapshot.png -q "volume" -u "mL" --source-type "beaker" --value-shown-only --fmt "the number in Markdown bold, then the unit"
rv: **25** mL
